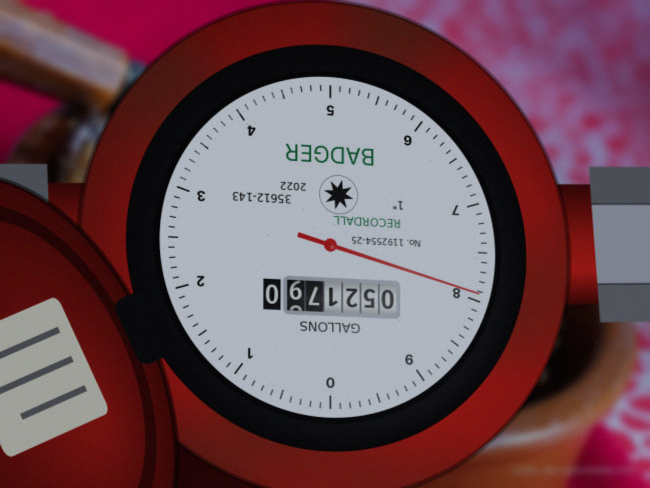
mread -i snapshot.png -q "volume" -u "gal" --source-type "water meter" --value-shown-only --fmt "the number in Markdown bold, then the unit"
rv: **521787.9** gal
